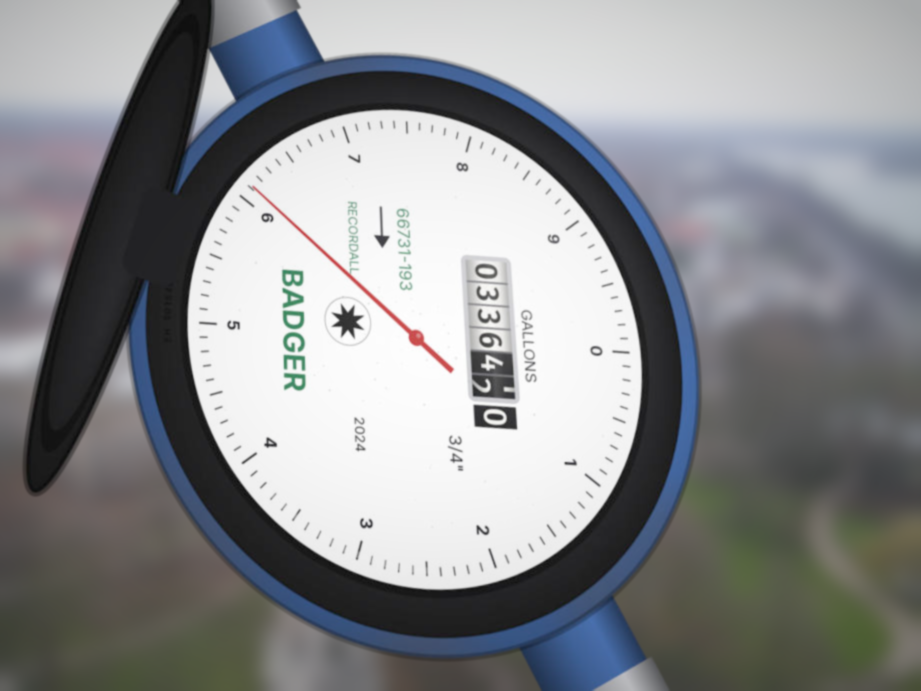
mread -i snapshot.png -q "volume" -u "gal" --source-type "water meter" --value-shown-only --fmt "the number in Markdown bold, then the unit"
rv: **336416.1** gal
